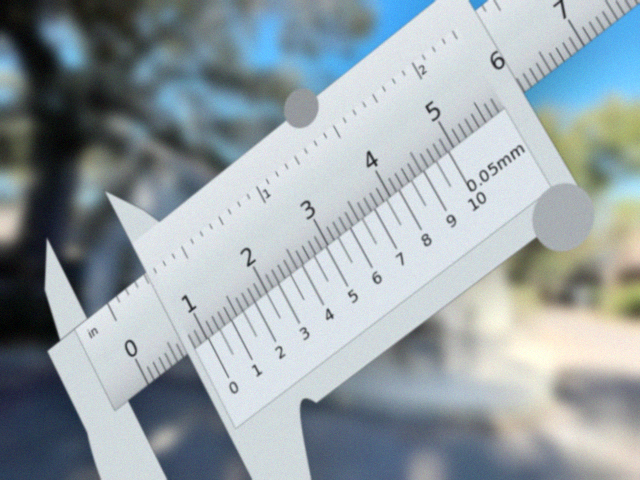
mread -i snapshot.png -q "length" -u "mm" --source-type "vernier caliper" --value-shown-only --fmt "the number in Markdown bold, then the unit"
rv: **10.2** mm
